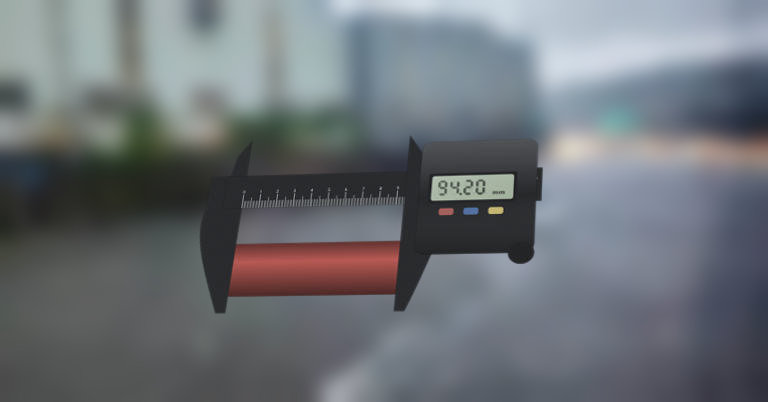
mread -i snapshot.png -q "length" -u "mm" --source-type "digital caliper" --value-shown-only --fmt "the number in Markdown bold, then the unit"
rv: **94.20** mm
